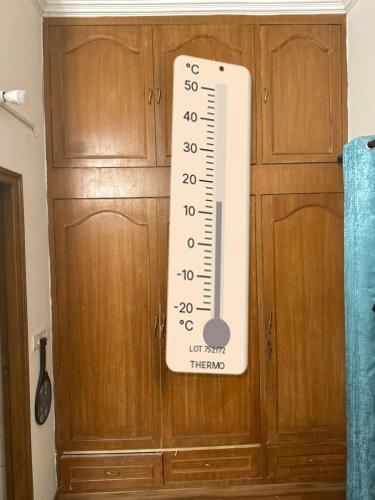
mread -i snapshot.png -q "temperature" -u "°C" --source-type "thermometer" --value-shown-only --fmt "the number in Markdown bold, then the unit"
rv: **14** °C
